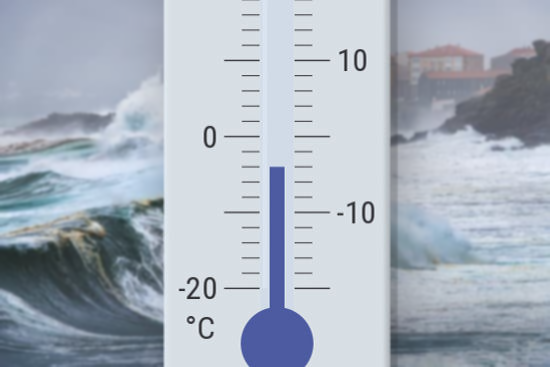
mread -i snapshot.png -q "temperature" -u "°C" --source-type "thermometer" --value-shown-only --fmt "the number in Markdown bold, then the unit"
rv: **-4** °C
